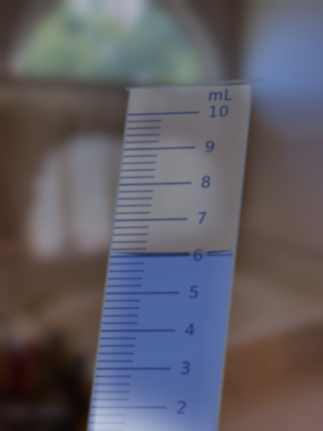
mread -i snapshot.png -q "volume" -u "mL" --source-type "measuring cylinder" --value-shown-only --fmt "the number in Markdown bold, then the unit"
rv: **6** mL
